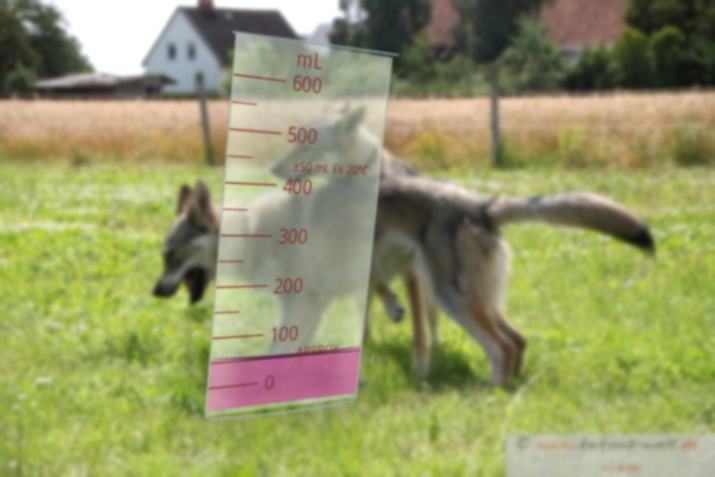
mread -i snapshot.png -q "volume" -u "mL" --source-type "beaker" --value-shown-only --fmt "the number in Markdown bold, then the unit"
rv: **50** mL
